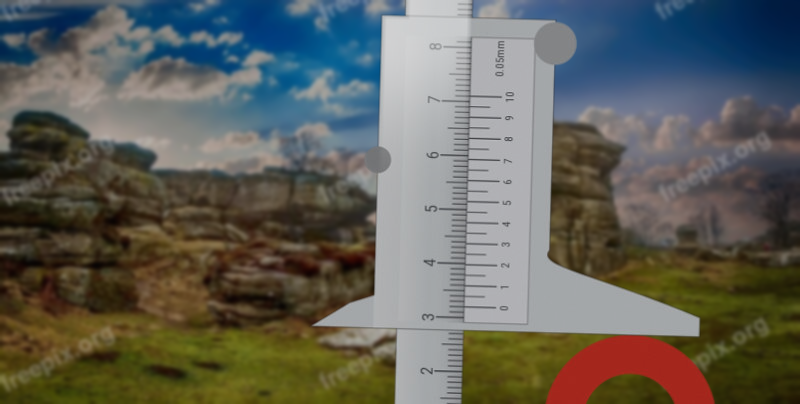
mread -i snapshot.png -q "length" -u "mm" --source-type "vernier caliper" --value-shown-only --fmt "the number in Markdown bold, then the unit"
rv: **32.0** mm
